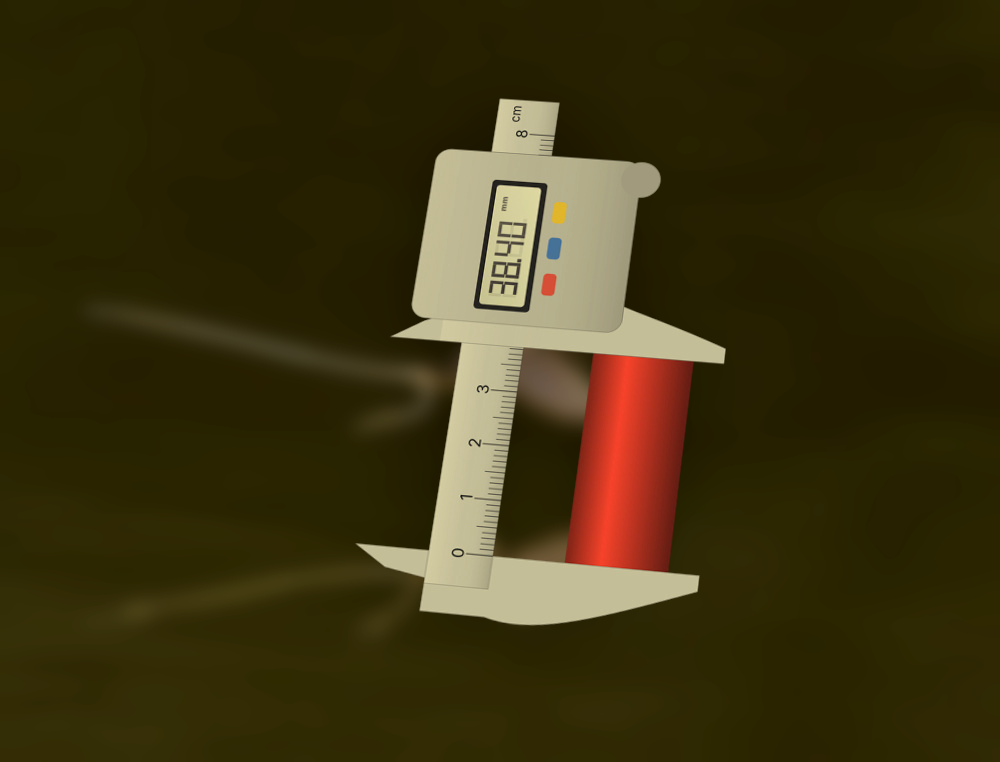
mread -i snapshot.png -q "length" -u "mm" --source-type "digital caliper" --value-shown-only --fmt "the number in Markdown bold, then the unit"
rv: **38.40** mm
